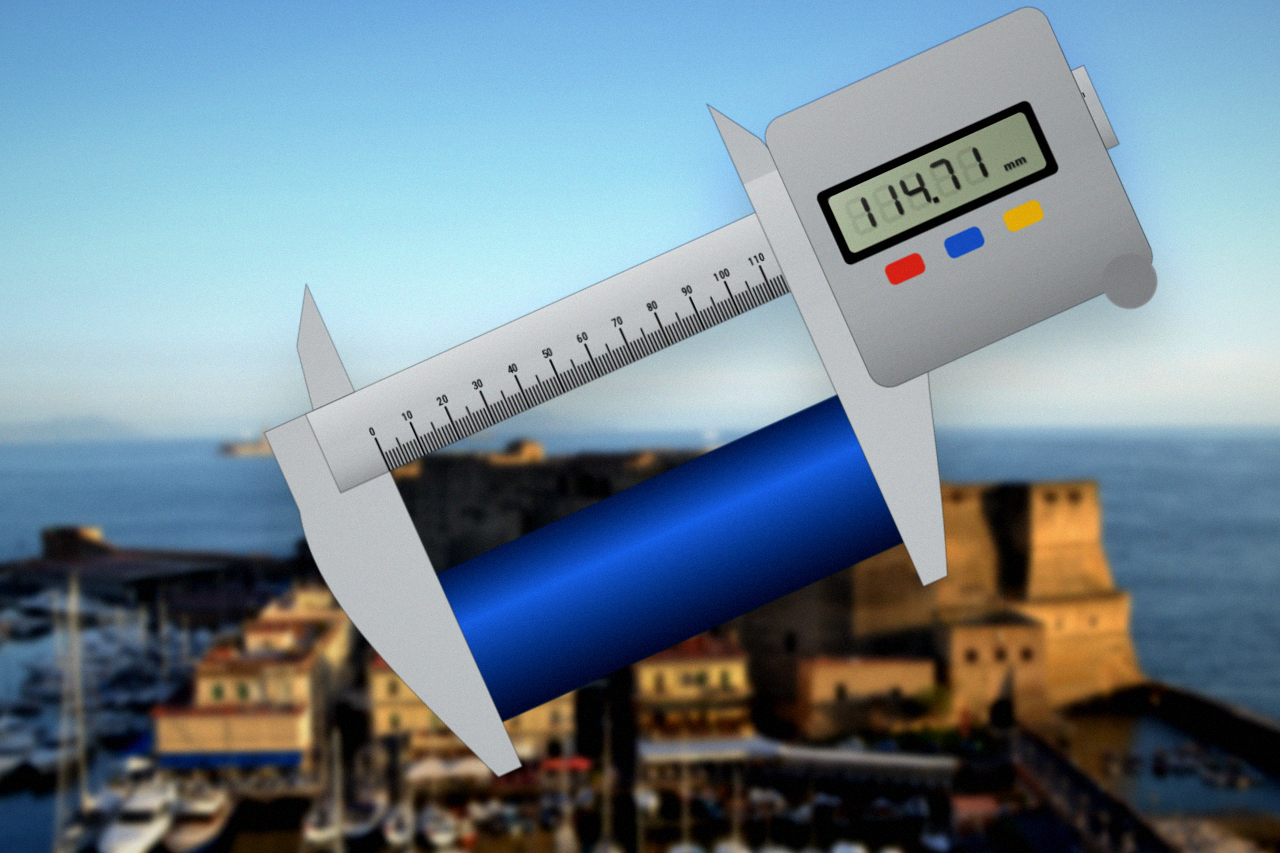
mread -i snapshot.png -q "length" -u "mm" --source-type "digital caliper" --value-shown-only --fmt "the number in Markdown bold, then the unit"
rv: **114.71** mm
